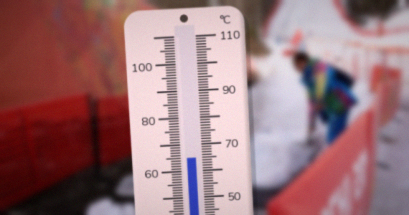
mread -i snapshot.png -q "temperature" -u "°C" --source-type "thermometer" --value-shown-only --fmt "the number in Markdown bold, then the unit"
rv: **65** °C
